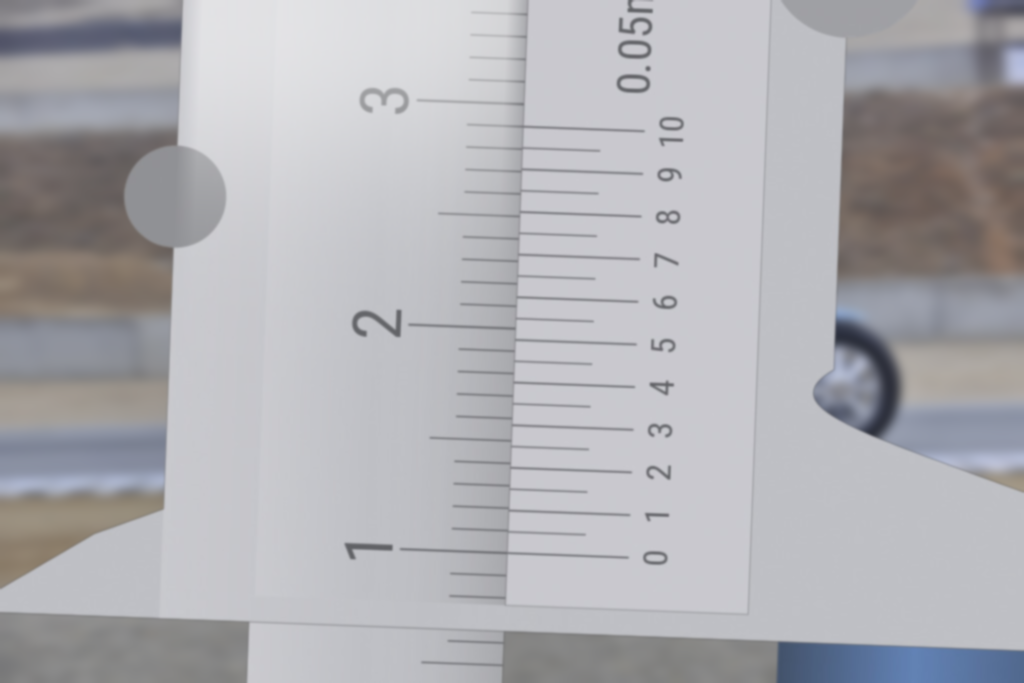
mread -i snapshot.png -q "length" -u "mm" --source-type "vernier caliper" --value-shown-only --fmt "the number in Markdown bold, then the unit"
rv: **10.0** mm
